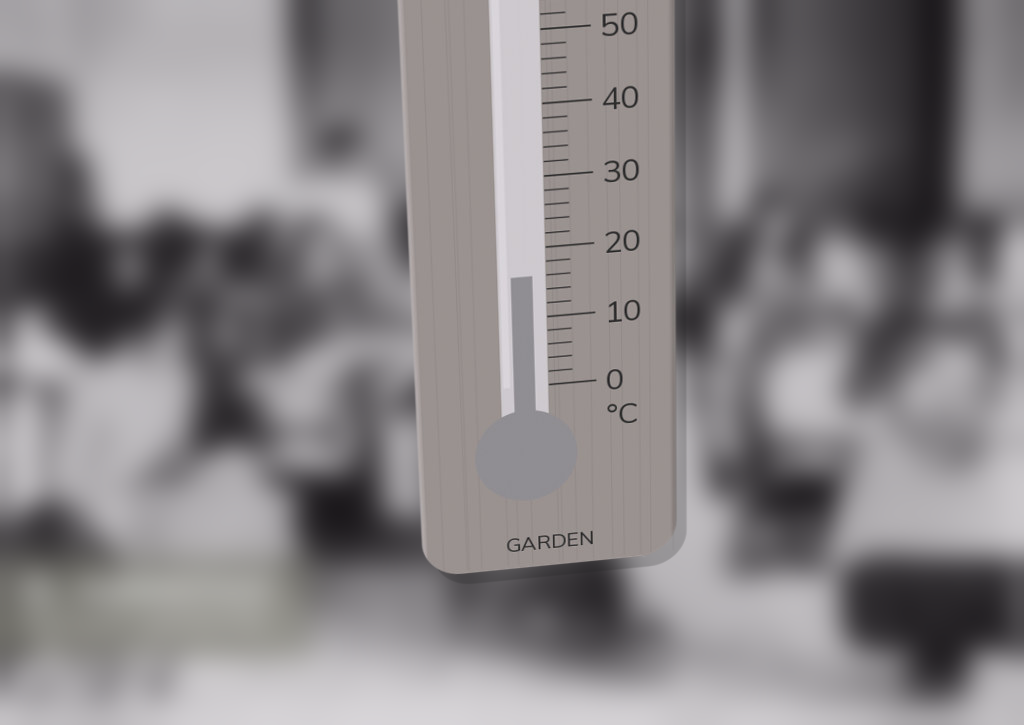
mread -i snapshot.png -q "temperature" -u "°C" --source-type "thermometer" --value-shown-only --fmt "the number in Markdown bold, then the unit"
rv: **16** °C
